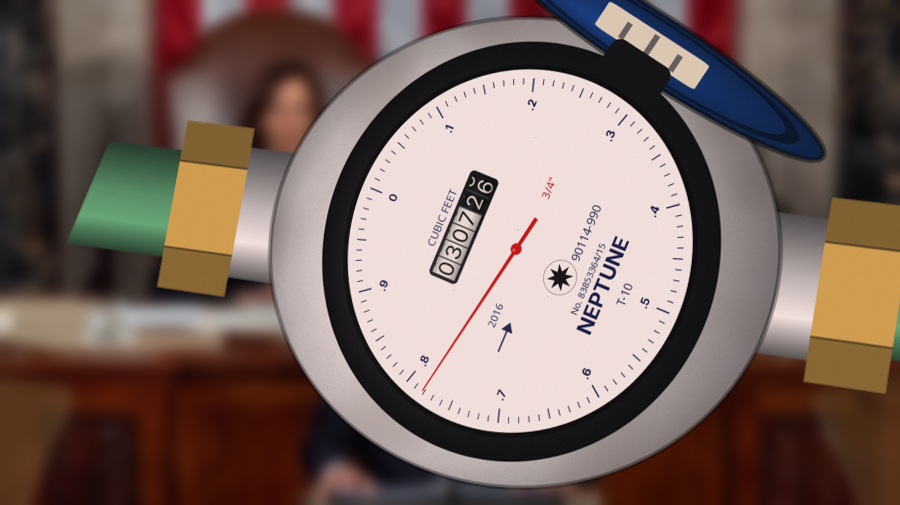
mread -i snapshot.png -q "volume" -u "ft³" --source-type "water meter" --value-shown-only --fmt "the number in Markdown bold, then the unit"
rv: **30725.78** ft³
